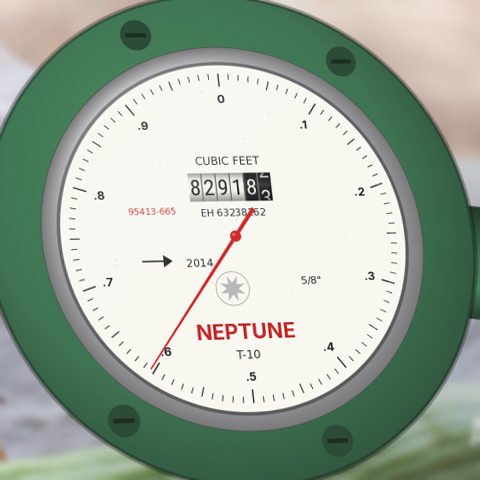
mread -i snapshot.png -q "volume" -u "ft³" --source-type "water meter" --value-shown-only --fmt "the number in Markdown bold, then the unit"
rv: **829182.60** ft³
